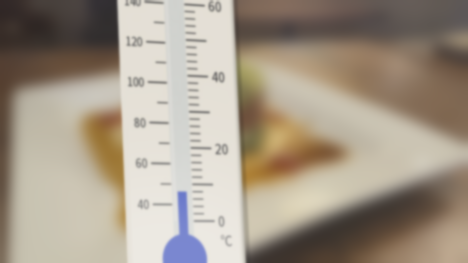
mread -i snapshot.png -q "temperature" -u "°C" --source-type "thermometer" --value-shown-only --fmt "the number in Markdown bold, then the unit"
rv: **8** °C
